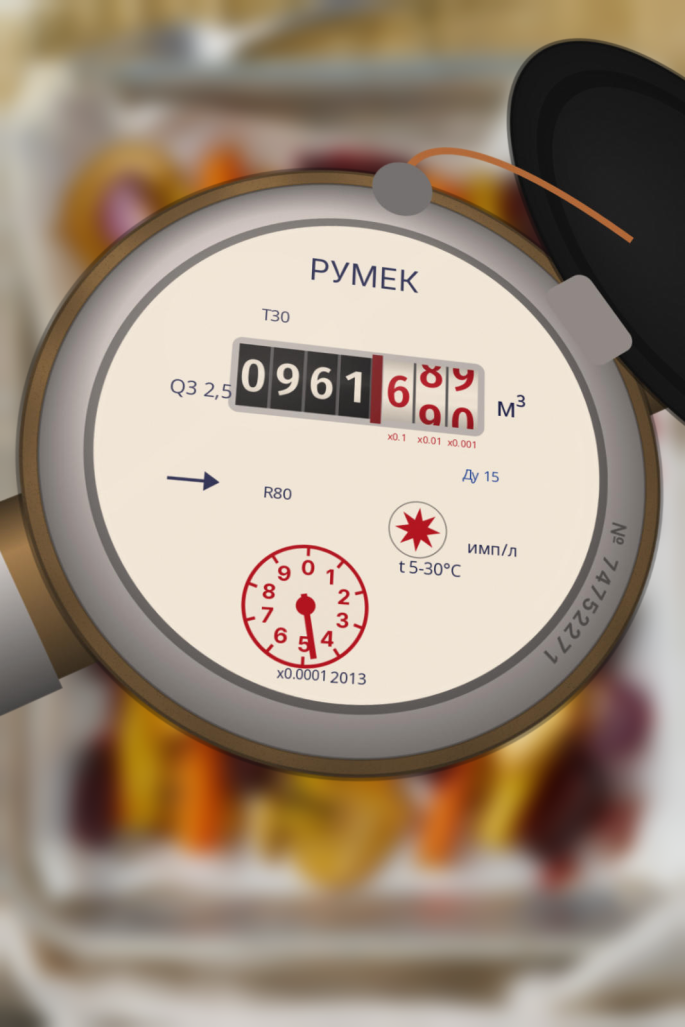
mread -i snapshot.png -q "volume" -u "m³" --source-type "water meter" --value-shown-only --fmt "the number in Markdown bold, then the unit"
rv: **961.6894** m³
